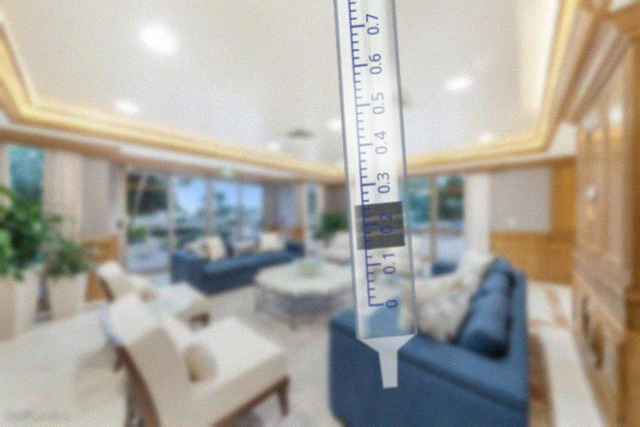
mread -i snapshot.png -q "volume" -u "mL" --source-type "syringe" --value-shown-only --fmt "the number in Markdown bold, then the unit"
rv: **0.14** mL
